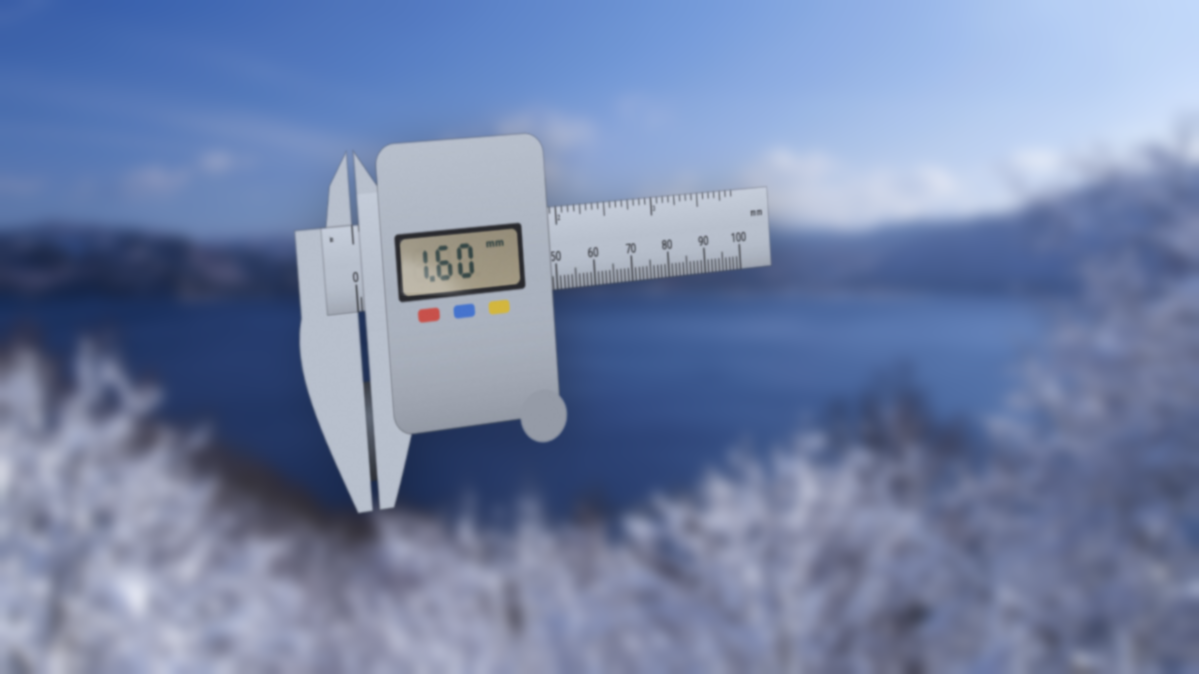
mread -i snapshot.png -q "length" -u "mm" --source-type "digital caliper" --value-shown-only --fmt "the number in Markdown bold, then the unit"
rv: **1.60** mm
